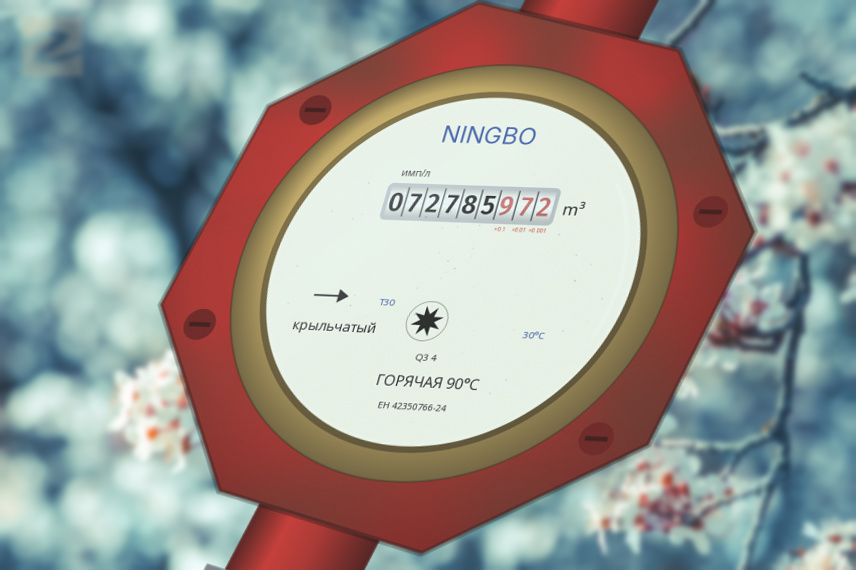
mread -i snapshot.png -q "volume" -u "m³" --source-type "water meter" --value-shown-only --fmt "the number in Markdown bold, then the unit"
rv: **72785.972** m³
